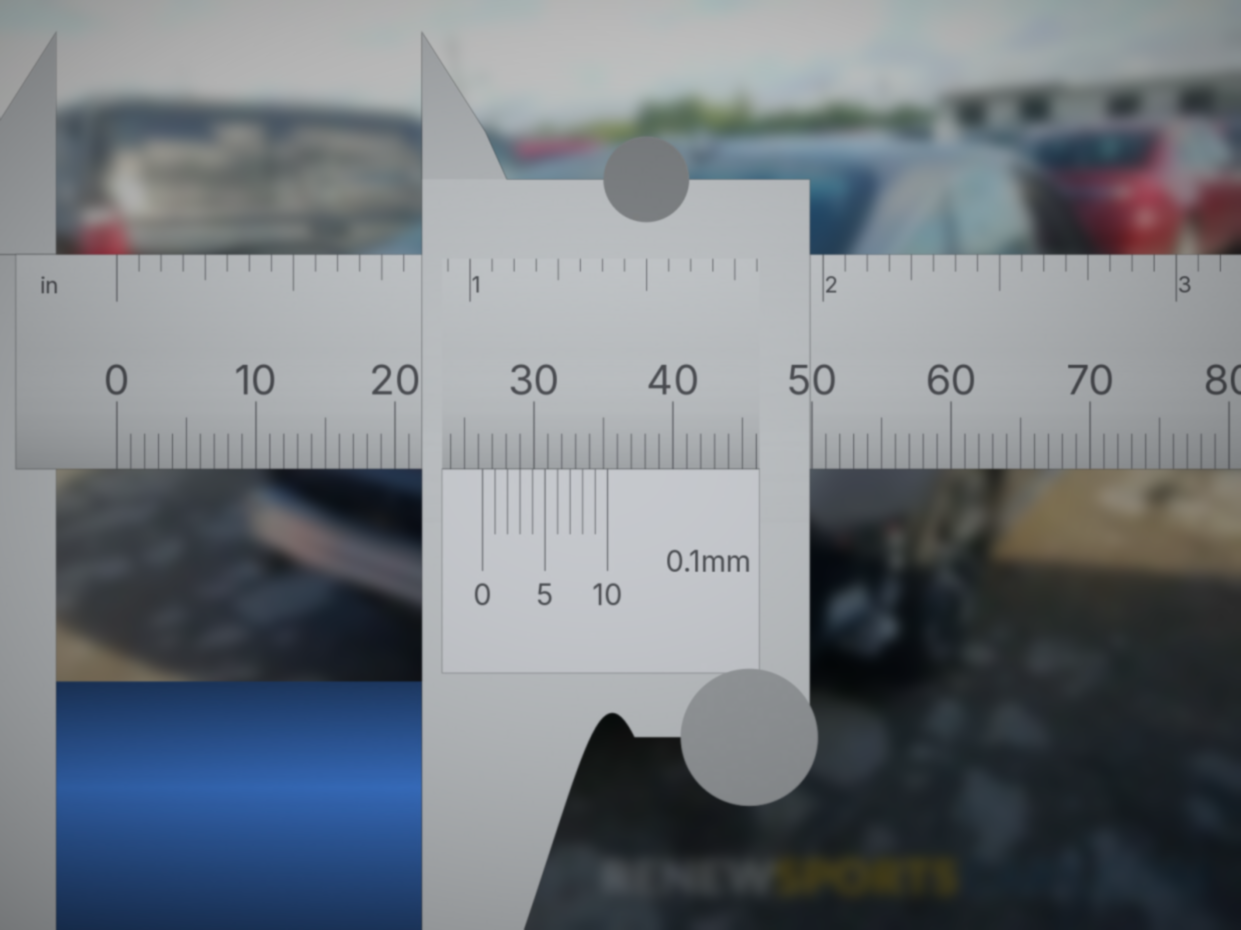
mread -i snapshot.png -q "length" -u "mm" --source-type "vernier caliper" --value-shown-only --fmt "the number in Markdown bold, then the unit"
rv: **26.3** mm
